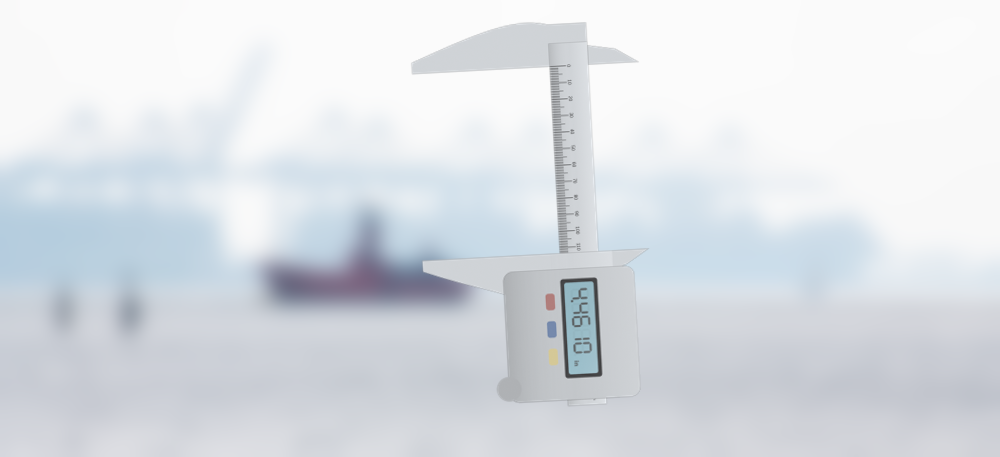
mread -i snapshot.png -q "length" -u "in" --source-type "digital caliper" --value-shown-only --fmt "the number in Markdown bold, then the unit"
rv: **4.4610** in
